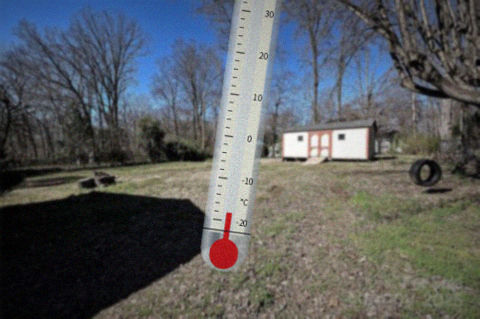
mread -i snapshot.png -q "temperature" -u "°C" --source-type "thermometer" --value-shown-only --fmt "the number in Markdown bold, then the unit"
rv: **-18** °C
